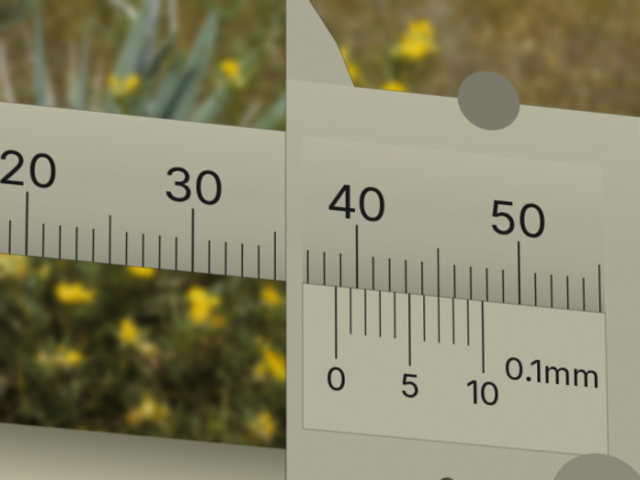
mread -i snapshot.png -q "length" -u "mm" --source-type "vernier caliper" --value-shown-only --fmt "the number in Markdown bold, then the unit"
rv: **38.7** mm
